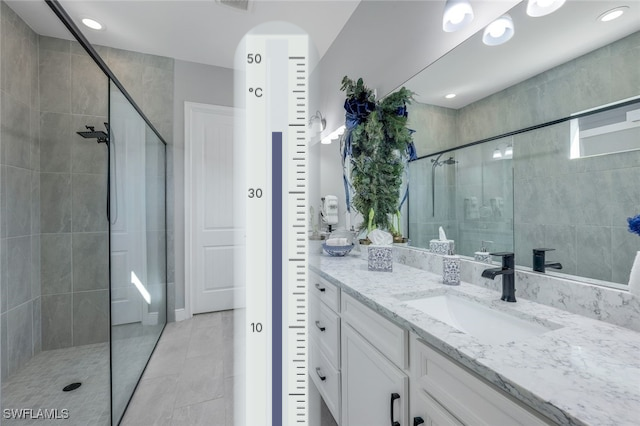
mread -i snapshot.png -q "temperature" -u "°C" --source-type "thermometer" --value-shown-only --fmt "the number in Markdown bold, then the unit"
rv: **39** °C
